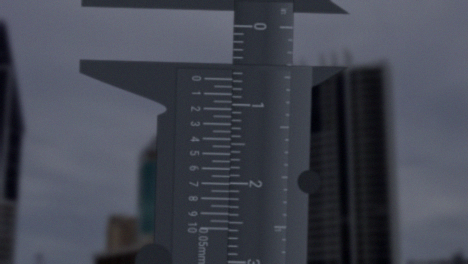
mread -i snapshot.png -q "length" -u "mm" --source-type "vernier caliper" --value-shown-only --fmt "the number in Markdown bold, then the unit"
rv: **6.8** mm
